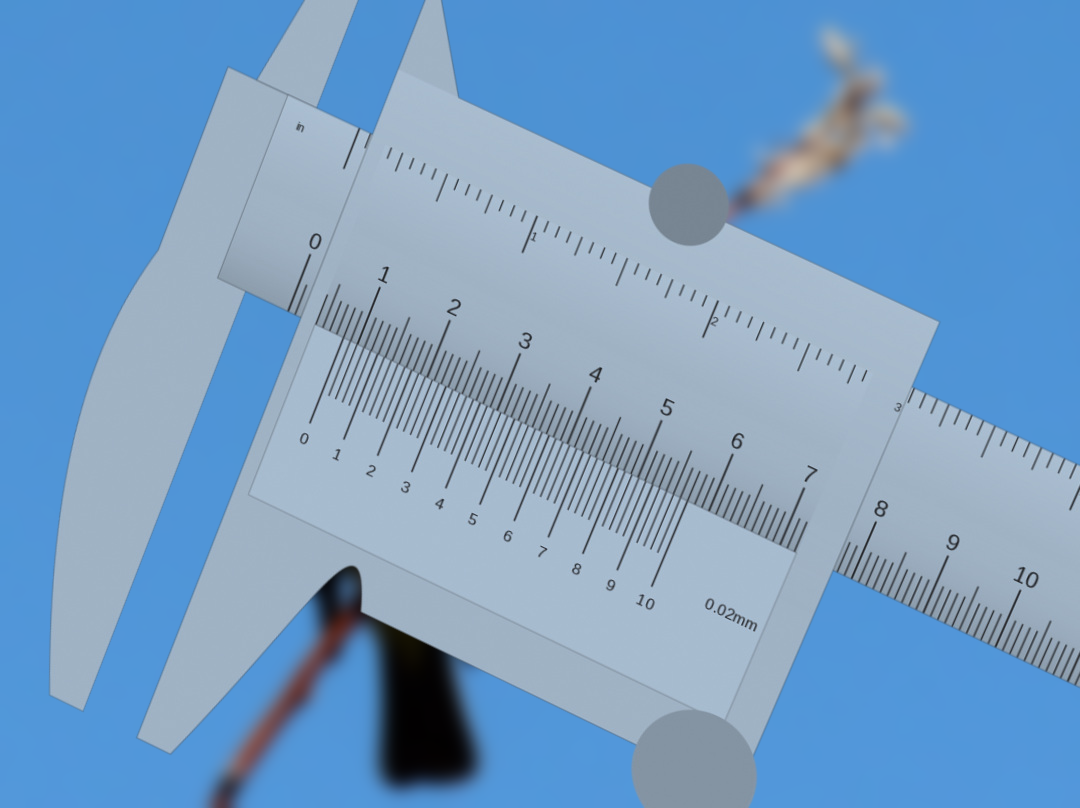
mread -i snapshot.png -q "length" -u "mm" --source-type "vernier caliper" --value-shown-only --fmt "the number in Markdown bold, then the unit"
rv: **8.0** mm
